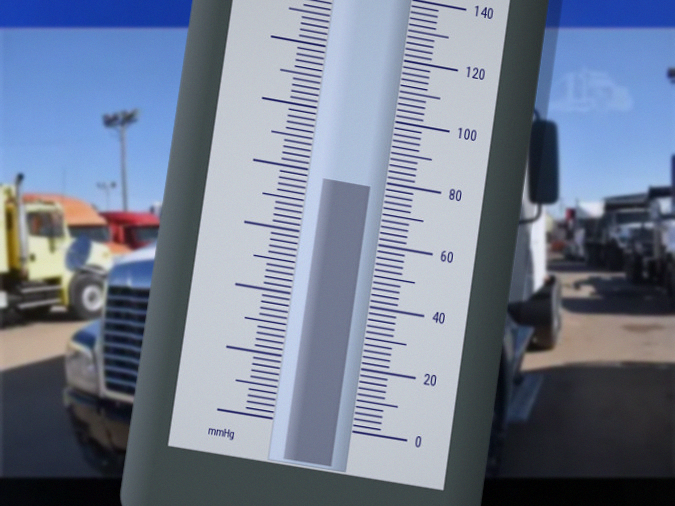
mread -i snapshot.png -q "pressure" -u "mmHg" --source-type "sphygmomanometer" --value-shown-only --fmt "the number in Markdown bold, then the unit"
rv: **78** mmHg
